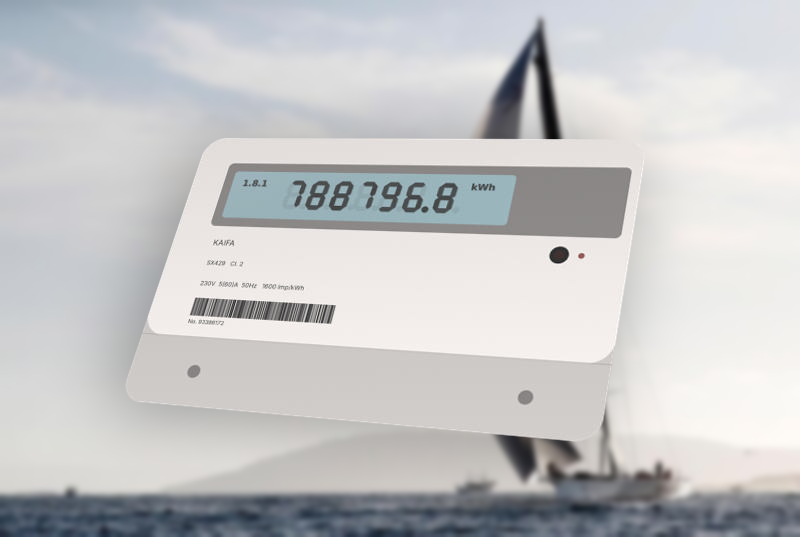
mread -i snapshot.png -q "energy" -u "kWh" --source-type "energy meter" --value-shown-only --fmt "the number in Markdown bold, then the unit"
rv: **788796.8** kWh
